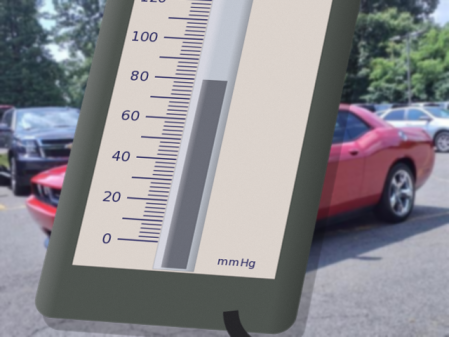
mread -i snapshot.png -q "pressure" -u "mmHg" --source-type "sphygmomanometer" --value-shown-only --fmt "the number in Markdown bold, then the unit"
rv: **80** mmHg
